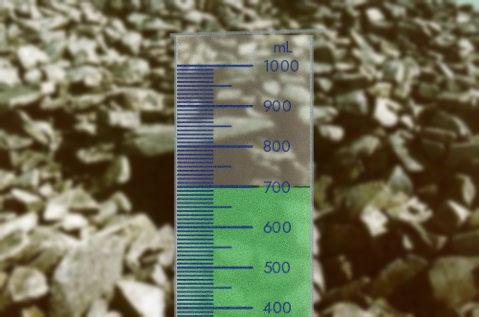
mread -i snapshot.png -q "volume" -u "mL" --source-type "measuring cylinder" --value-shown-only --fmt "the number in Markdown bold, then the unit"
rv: **700** mL
